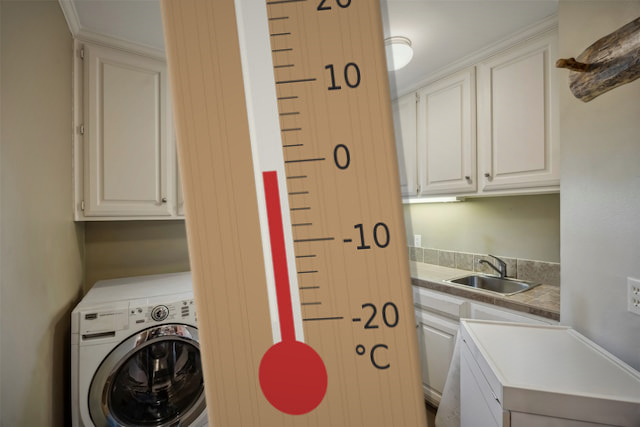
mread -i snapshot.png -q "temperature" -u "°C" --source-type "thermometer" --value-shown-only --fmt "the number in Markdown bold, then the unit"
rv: **-1** °C
